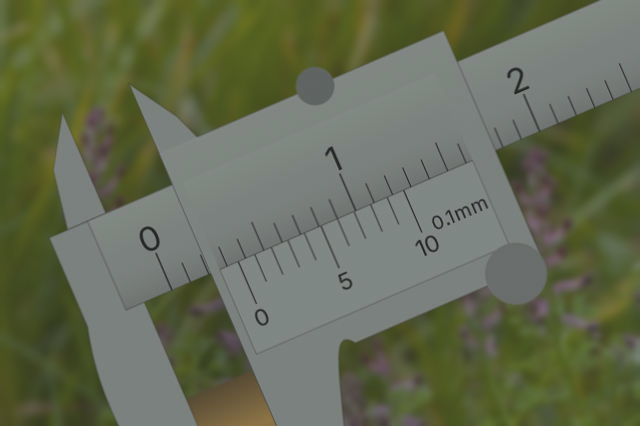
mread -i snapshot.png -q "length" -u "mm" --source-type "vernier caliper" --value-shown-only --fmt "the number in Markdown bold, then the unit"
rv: **3.6** mm
